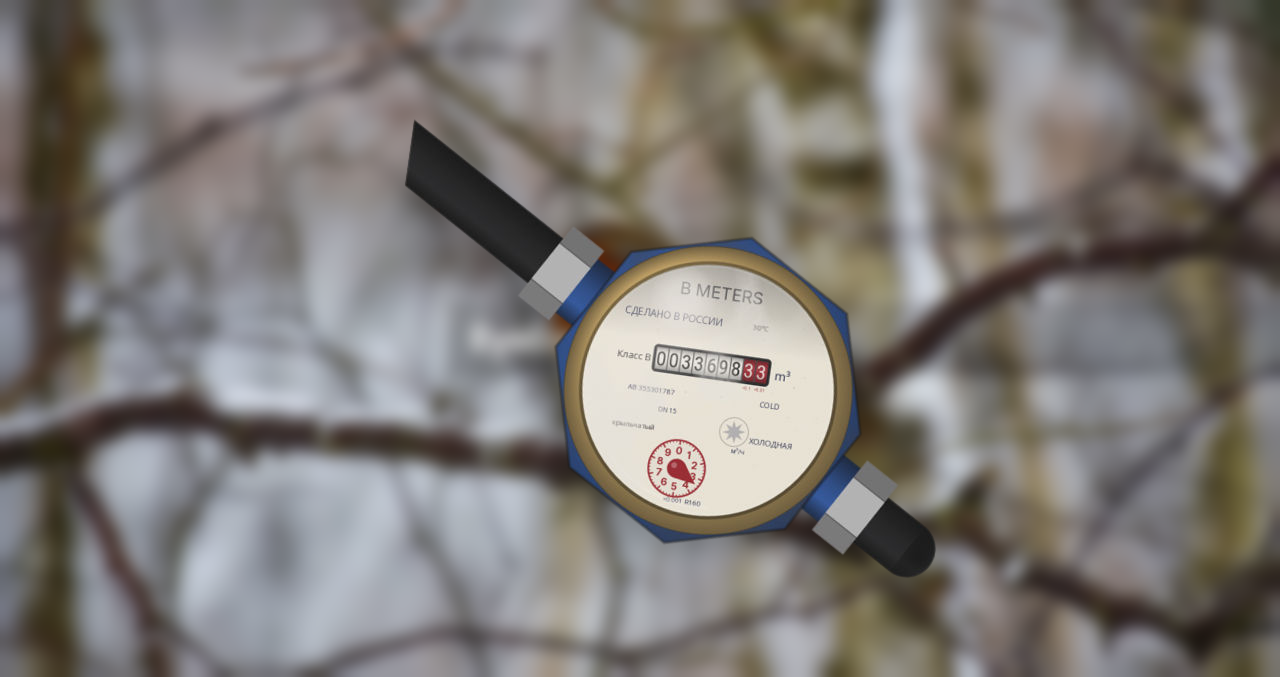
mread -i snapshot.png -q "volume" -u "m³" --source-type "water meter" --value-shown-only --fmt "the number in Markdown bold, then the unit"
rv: **33698.333** m³
